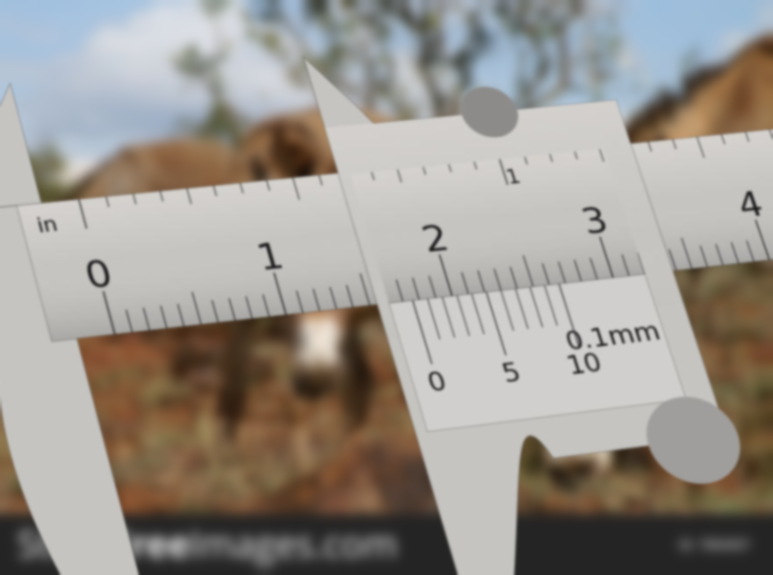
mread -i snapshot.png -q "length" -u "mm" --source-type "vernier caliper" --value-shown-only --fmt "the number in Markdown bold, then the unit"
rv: **17.6** mm
